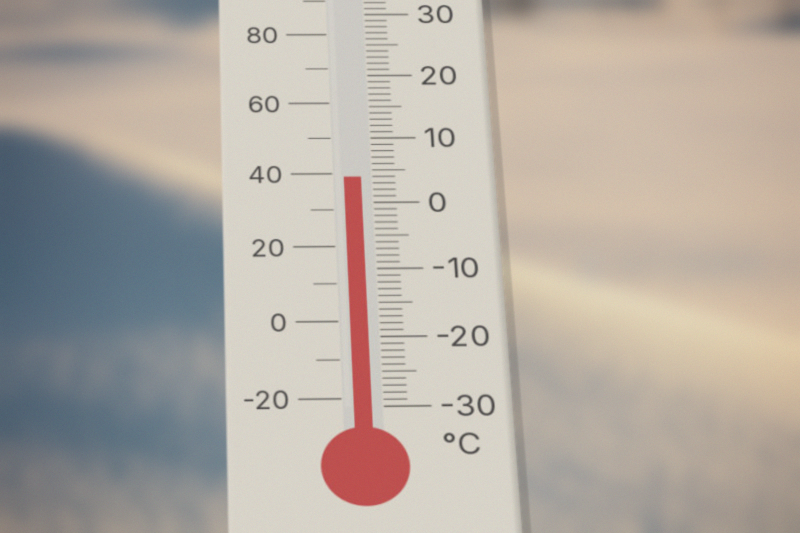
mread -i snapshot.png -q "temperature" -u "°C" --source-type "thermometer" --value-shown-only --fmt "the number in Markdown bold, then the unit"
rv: **4** °C
